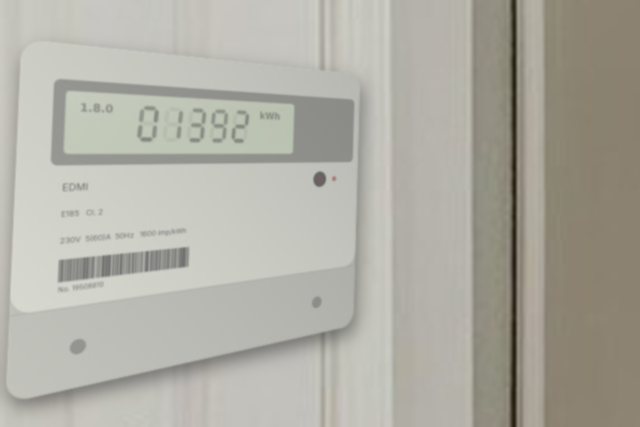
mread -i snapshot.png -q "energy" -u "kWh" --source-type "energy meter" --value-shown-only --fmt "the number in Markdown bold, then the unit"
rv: **1392** kWh
